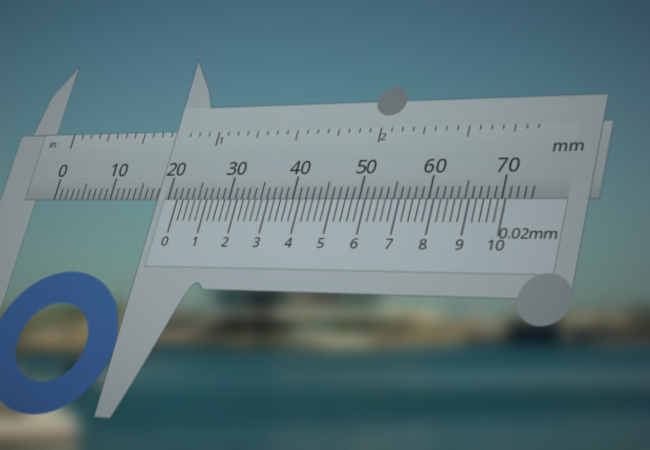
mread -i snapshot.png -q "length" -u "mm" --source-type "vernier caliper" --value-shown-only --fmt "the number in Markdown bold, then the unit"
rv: **21.5** mm
